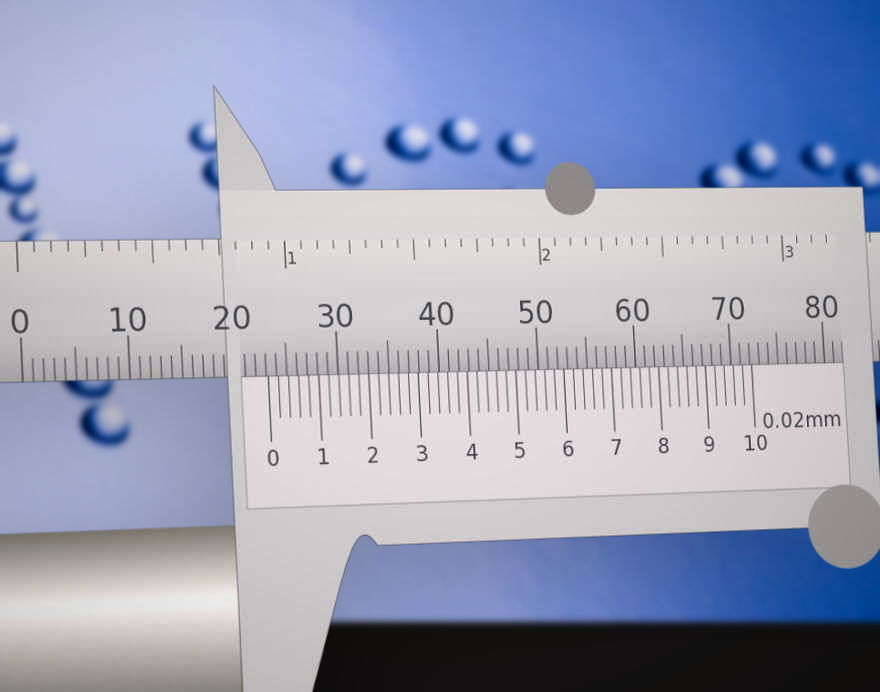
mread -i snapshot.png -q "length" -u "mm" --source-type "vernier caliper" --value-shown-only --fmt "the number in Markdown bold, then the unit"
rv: **23.2** mm
